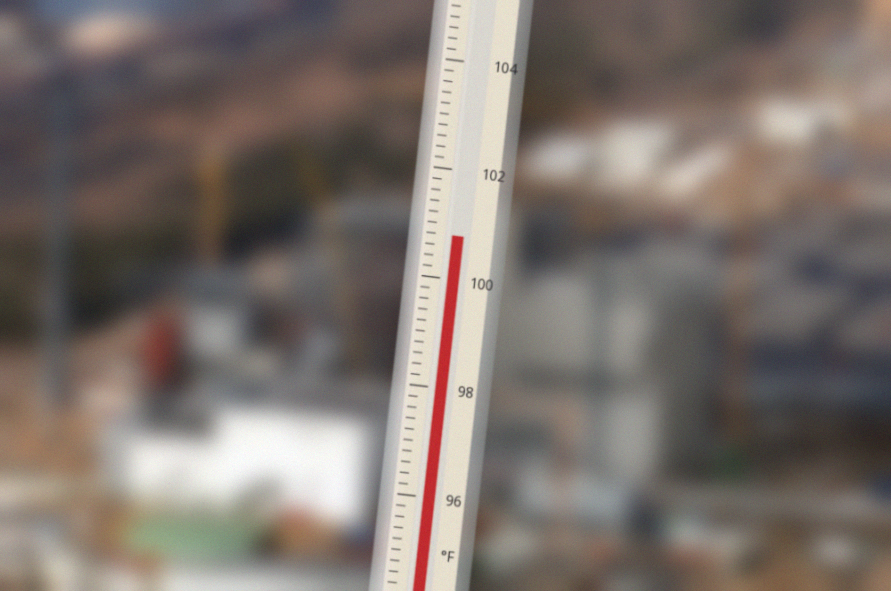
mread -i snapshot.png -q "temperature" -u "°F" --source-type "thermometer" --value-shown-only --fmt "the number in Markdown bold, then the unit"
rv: **100.8** °F
